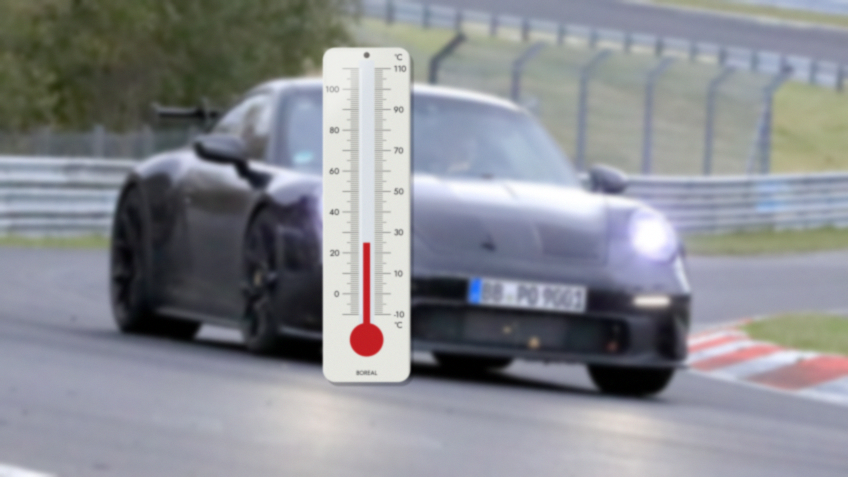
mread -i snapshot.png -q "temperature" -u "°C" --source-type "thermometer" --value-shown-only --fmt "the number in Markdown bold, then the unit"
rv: **25** °C
